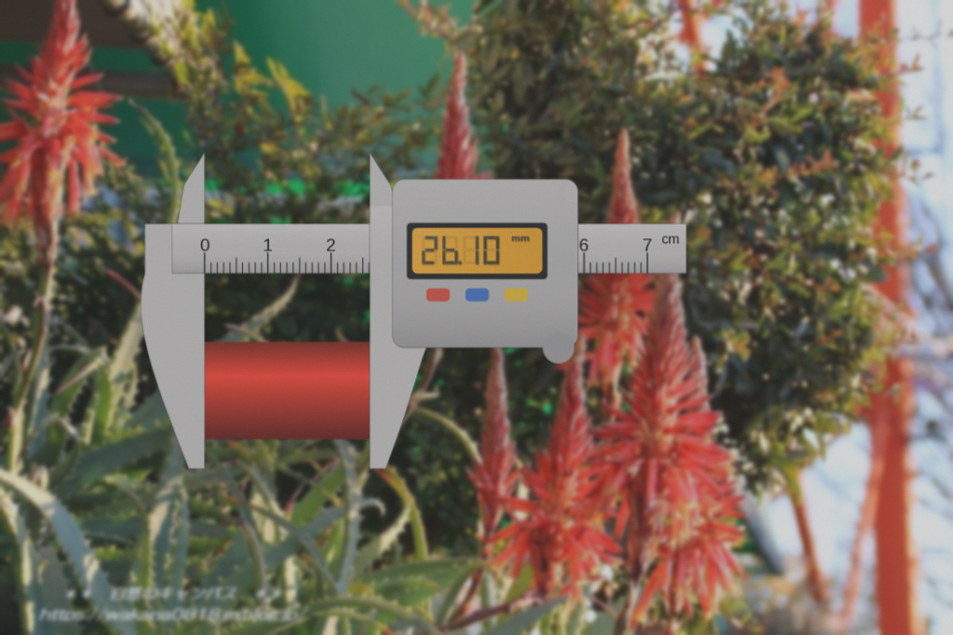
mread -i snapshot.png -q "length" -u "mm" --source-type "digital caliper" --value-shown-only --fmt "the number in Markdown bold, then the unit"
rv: **26.10** mm
